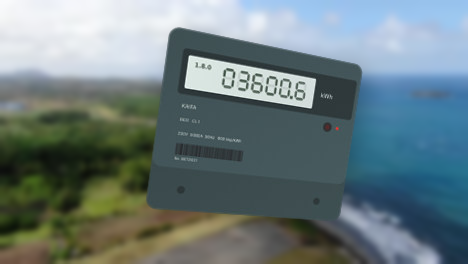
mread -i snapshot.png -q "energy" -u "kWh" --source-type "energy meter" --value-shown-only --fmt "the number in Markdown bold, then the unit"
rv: **3600.6** kWh
